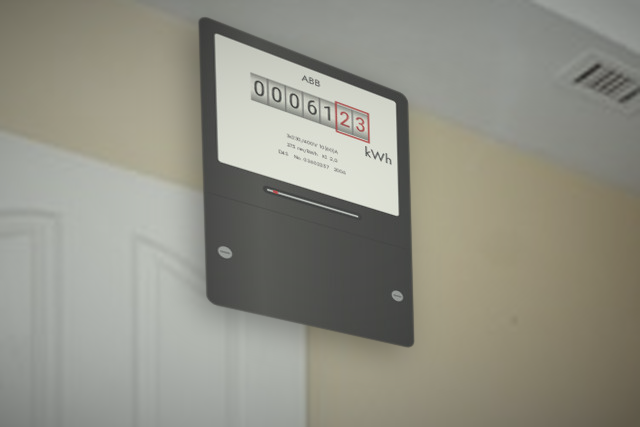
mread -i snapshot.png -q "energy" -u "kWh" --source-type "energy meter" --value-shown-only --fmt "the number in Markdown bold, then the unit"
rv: **61.23** kWh
